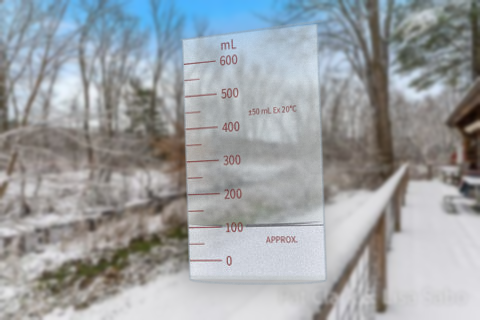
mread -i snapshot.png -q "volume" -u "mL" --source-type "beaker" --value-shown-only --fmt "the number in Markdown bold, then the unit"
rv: **100** mL
